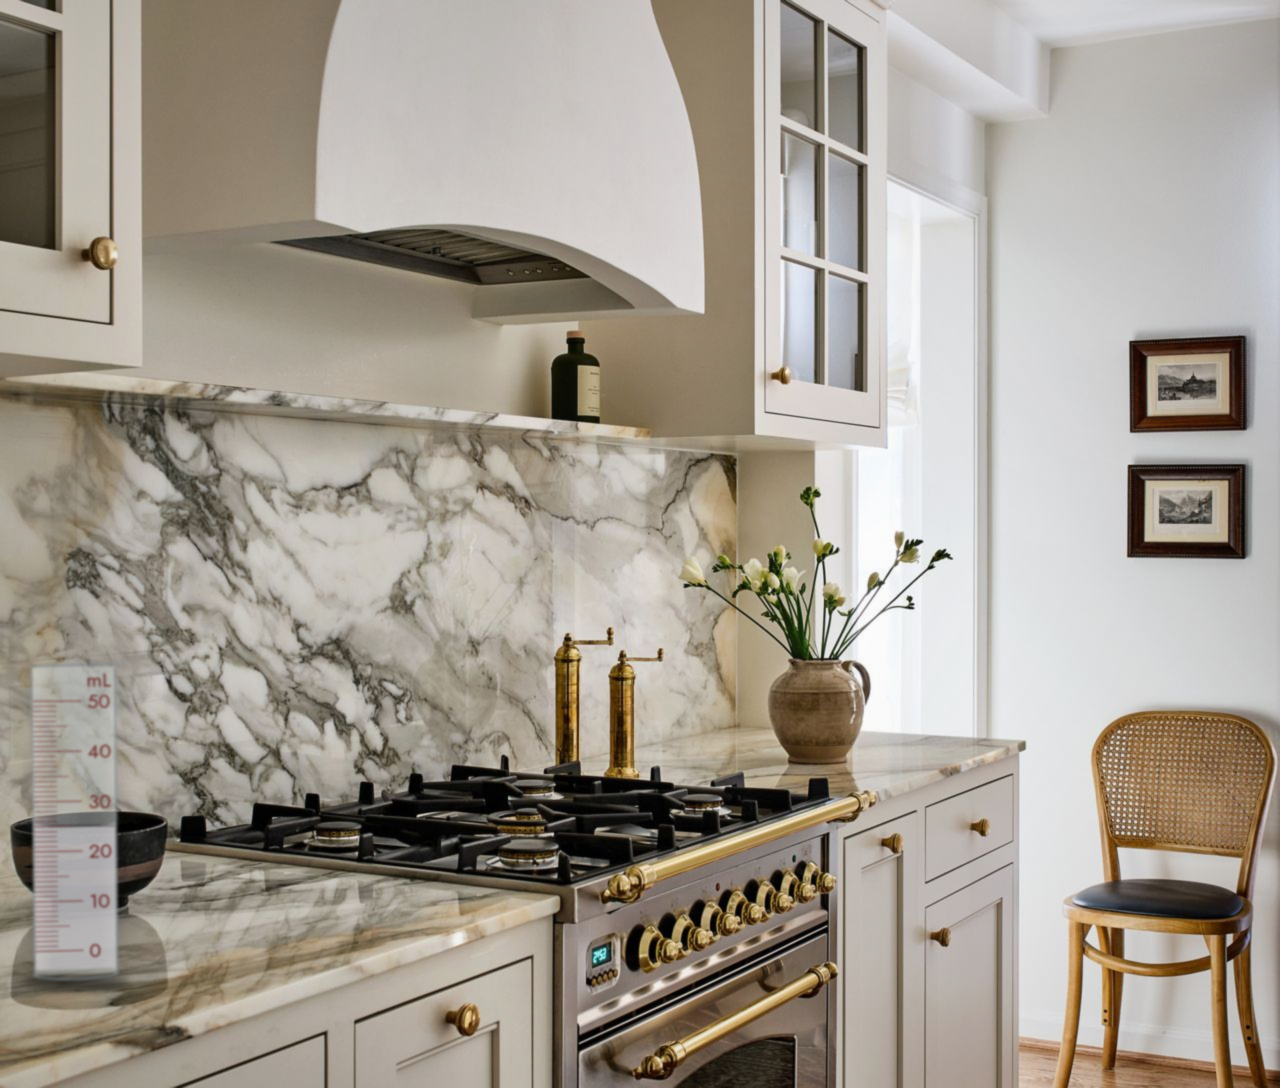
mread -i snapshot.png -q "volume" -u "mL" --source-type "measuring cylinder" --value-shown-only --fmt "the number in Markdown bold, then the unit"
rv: **25** mL
